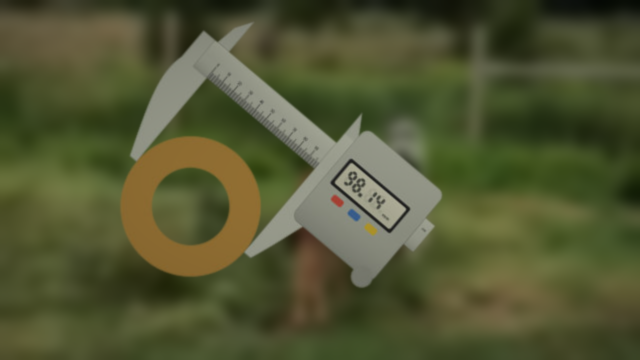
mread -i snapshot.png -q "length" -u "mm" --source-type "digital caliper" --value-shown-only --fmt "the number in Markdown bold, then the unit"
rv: **98.14** mm
